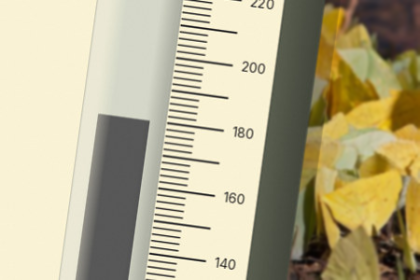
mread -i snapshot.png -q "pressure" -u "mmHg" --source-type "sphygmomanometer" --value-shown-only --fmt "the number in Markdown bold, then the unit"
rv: **180** mmHg
